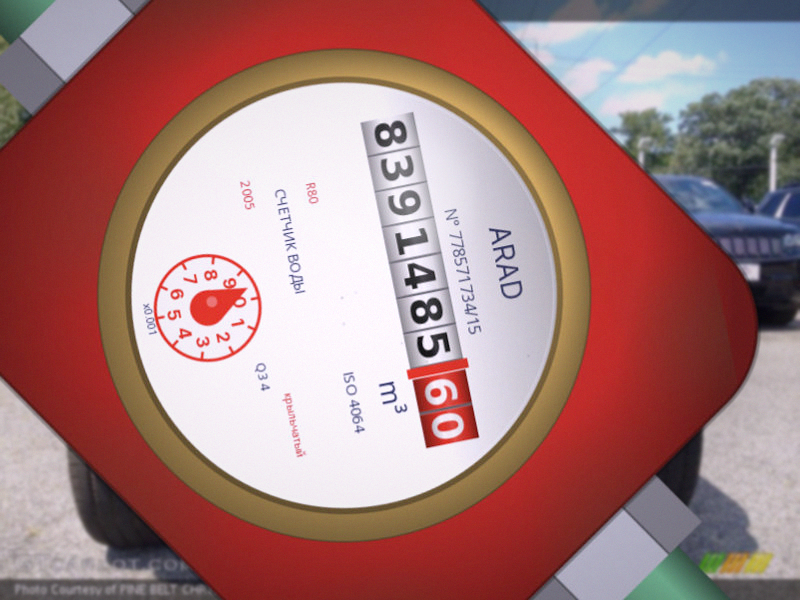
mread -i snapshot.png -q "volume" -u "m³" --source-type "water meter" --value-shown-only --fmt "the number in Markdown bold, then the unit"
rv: **8391485.599** m³
